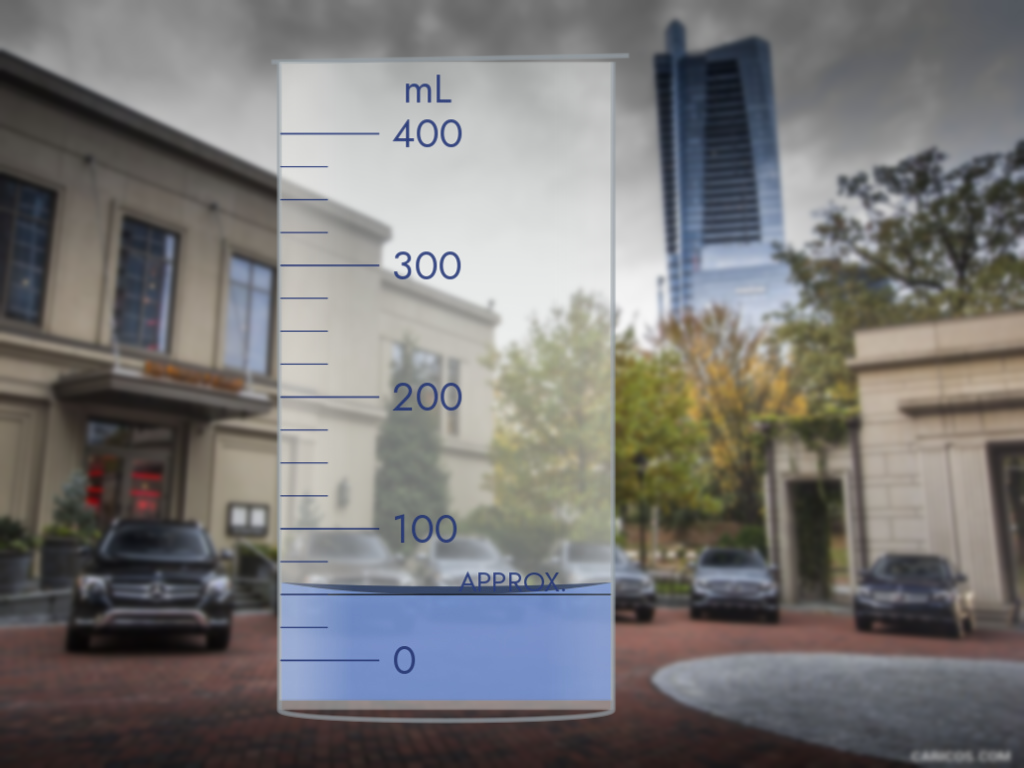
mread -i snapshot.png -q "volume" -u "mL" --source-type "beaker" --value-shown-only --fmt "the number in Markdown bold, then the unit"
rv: **50** mL
